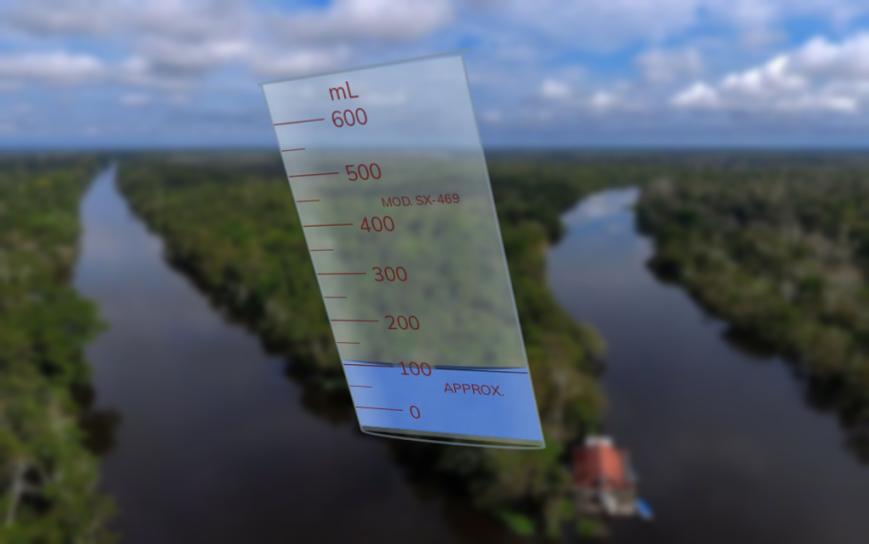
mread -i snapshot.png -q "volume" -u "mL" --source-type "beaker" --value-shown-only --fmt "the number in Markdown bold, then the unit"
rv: **100** mL
